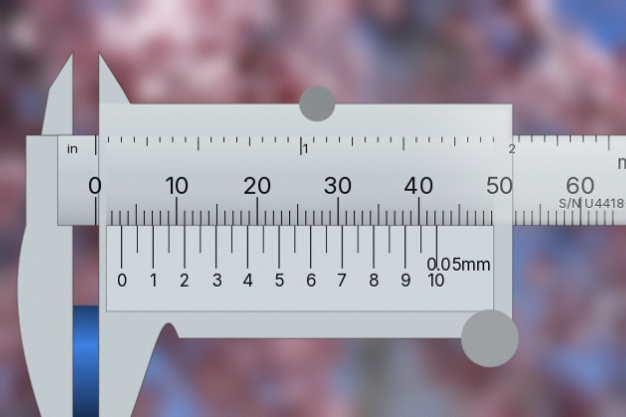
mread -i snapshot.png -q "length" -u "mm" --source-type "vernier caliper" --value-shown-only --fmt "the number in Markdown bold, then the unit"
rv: **3.2** mm
